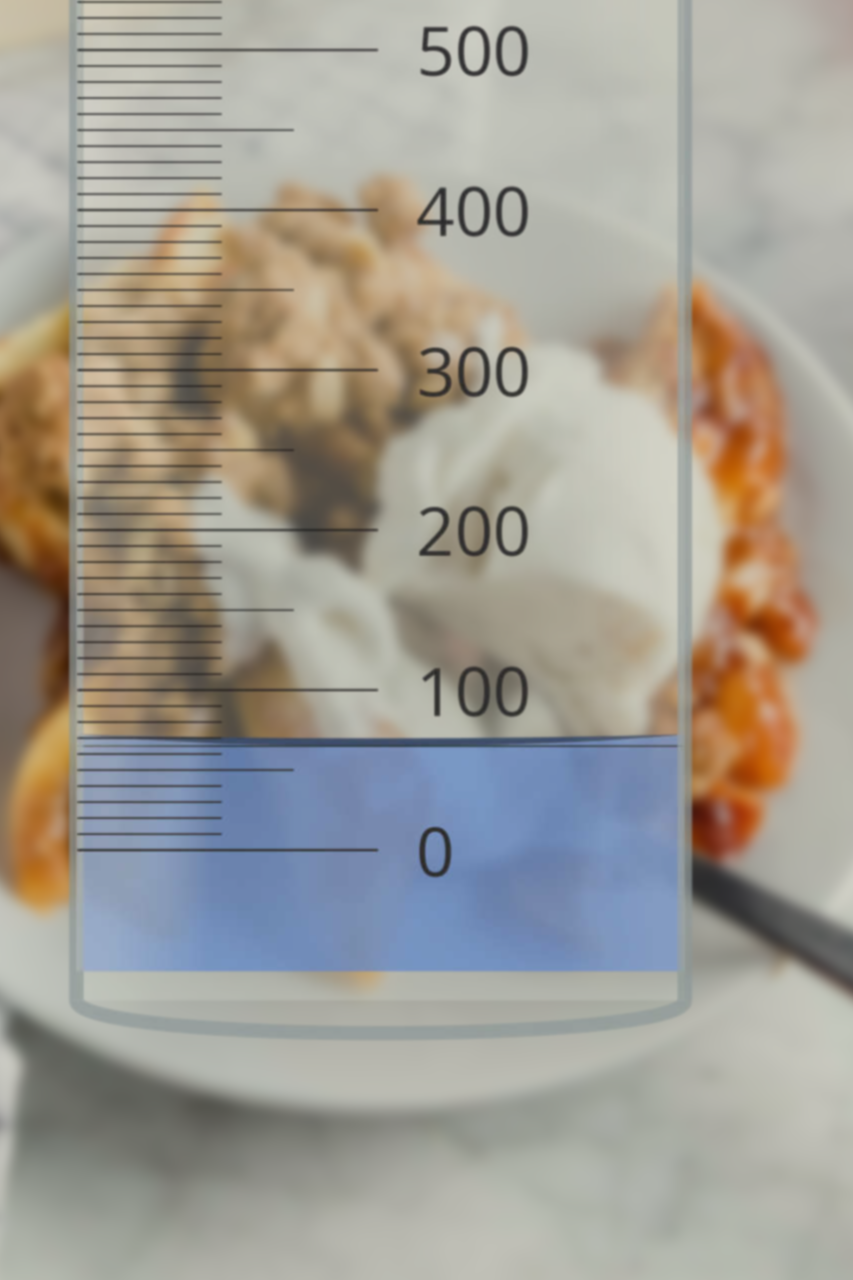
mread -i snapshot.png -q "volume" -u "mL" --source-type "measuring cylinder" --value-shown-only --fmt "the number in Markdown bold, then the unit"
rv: **65** mL
